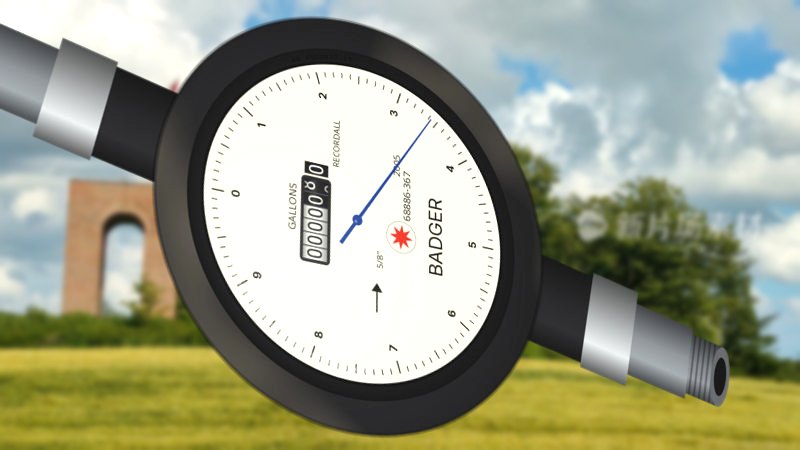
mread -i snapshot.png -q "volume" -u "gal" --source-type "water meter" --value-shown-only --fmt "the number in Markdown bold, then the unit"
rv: **83.4** gal
